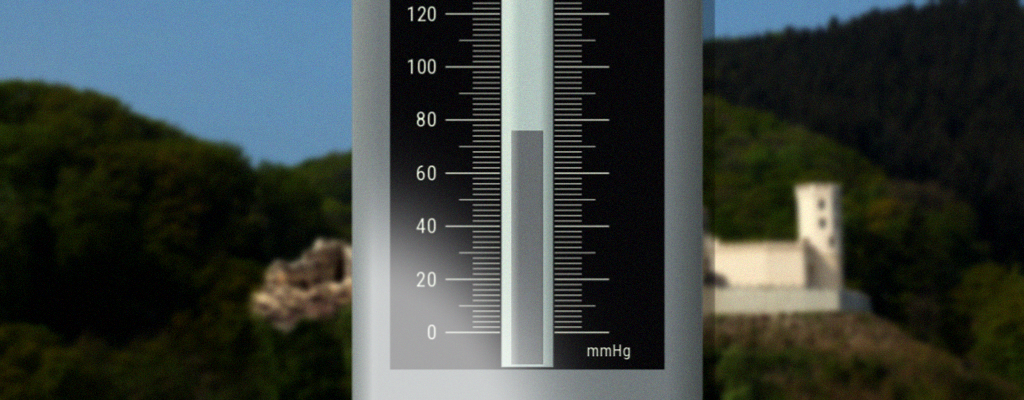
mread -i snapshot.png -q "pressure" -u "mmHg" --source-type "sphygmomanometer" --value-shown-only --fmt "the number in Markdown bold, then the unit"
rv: **76** mmHg
